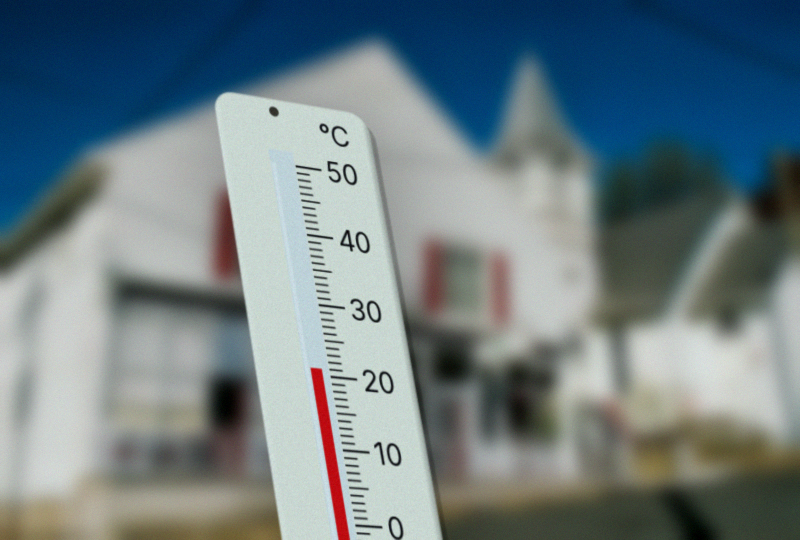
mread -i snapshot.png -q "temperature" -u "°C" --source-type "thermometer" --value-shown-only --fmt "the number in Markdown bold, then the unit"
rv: **21** °C
